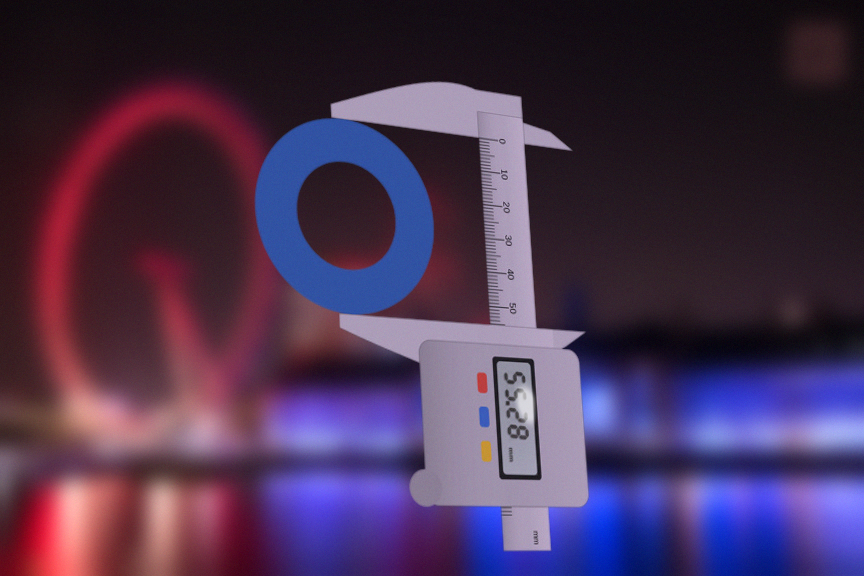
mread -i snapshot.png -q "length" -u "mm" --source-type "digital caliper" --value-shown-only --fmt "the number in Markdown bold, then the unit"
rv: **55.28** mm
